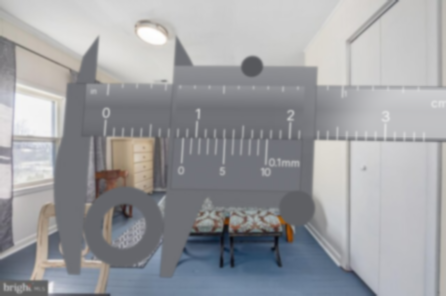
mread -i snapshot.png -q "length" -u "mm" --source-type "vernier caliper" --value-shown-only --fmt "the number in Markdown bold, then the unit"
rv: **8.6** mm
